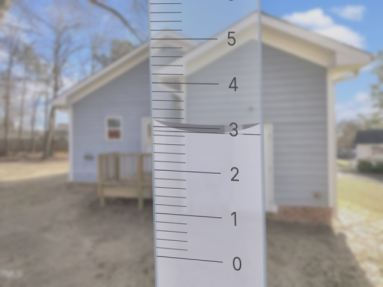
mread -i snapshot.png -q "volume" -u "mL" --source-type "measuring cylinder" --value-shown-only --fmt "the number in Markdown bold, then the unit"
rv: **2.9** mL
